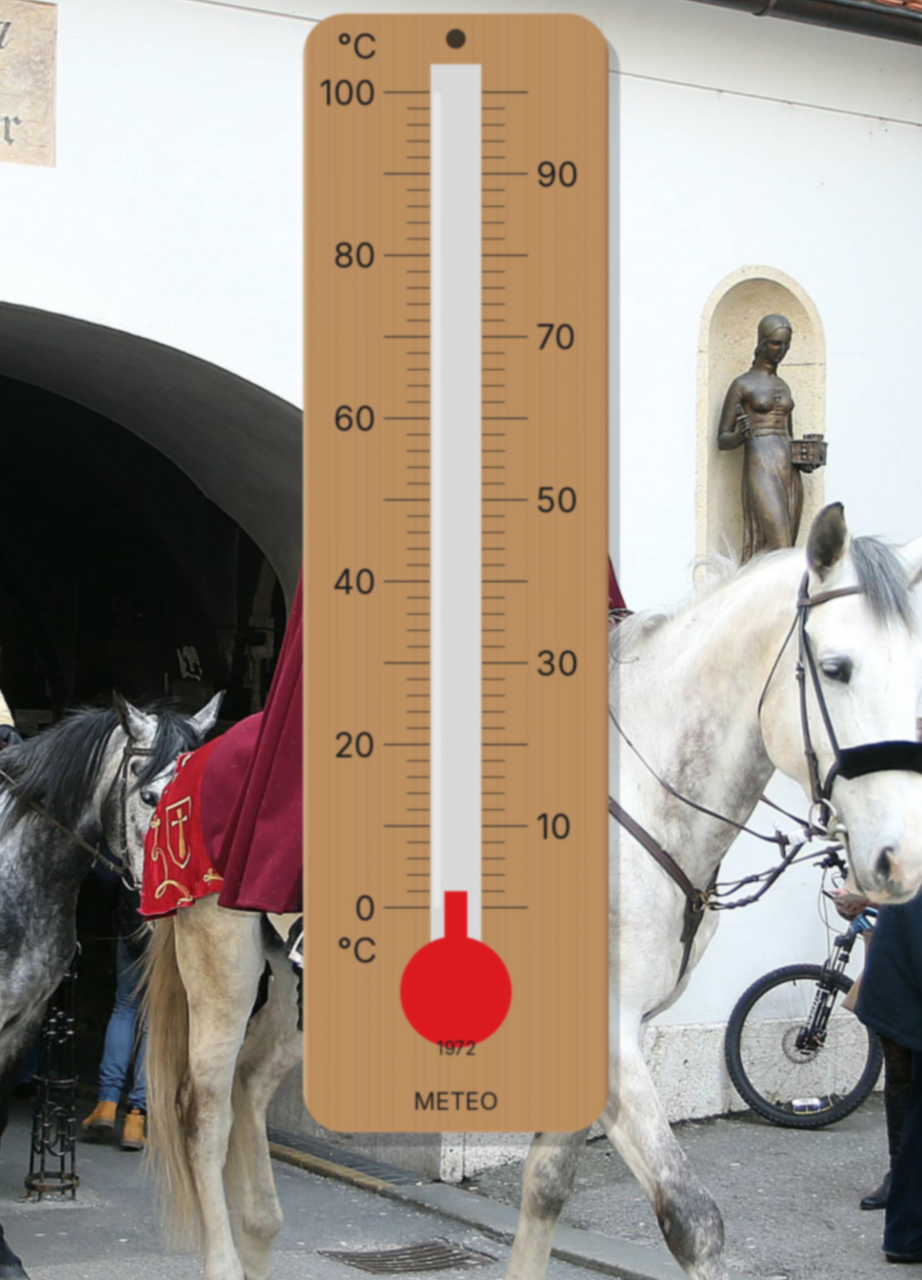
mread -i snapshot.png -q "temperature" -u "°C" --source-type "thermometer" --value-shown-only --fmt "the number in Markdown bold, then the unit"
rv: **2** °C
